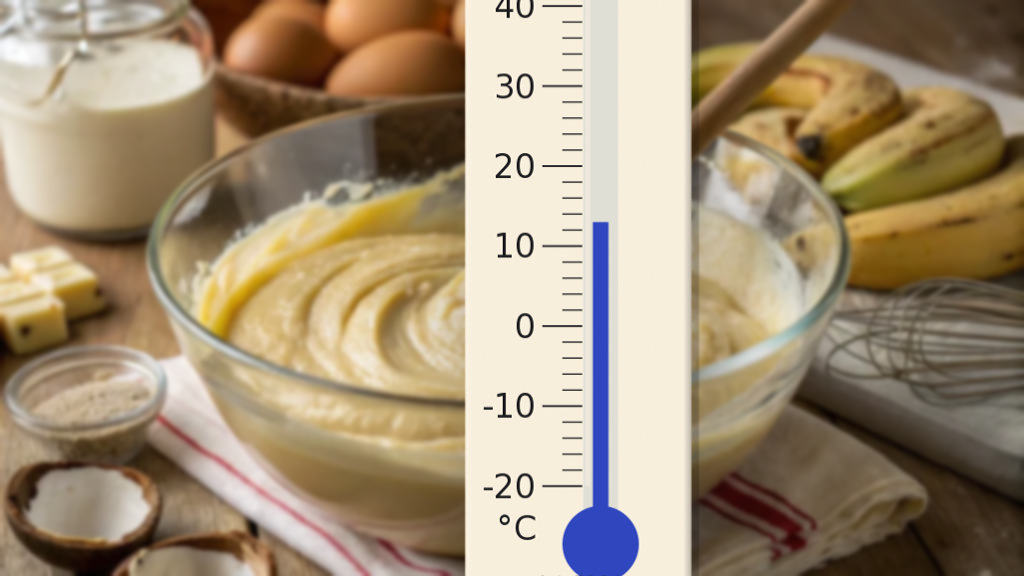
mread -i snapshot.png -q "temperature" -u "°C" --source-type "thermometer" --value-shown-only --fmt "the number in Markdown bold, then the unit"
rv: **13** °C
